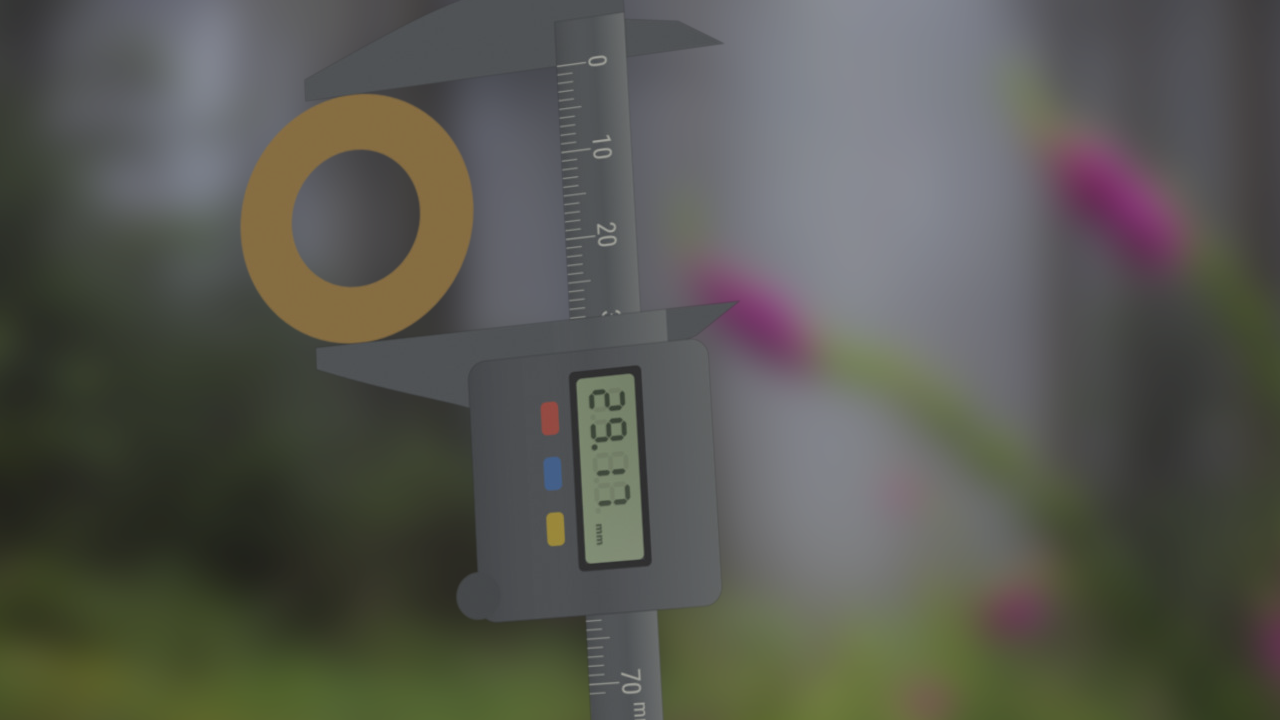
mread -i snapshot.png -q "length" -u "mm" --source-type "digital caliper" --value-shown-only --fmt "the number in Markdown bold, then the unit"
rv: **29.17** mm
